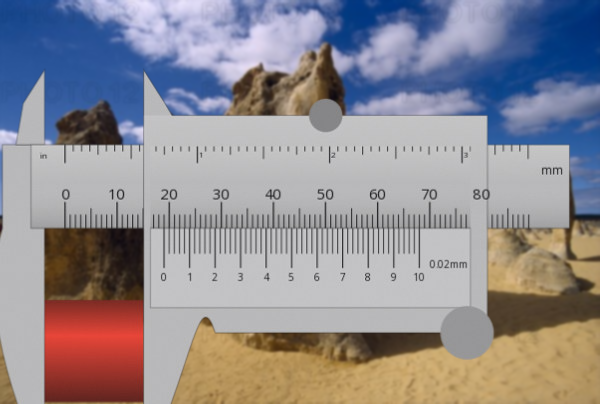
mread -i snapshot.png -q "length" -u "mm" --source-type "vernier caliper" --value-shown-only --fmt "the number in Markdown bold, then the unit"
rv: **19.0** mm
